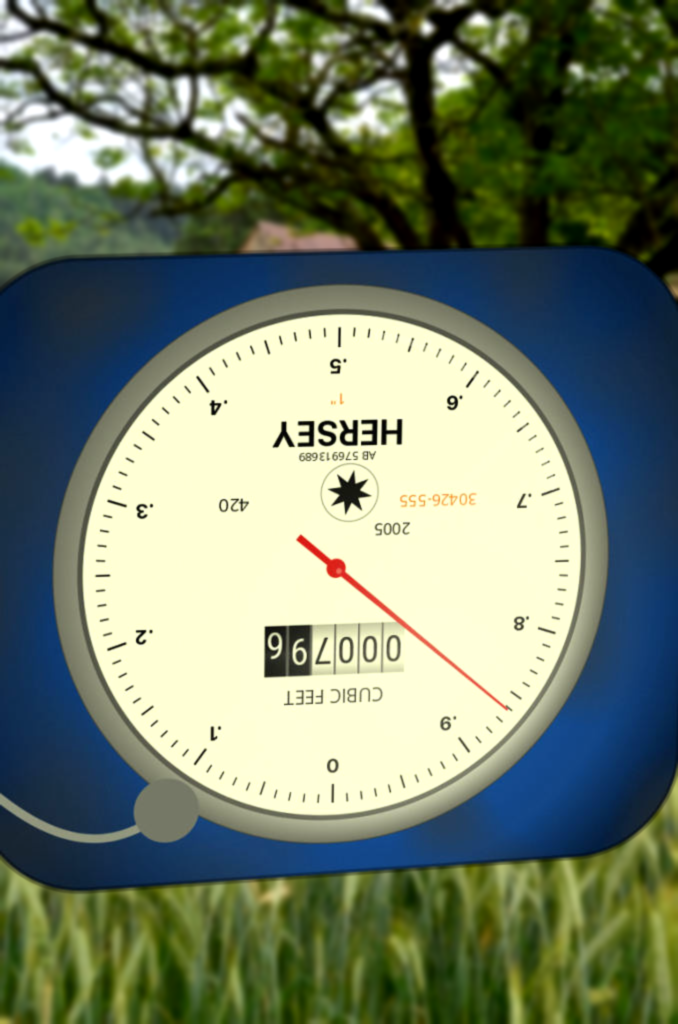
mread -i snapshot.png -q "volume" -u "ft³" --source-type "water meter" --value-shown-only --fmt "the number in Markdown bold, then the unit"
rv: **795.86** ft³
